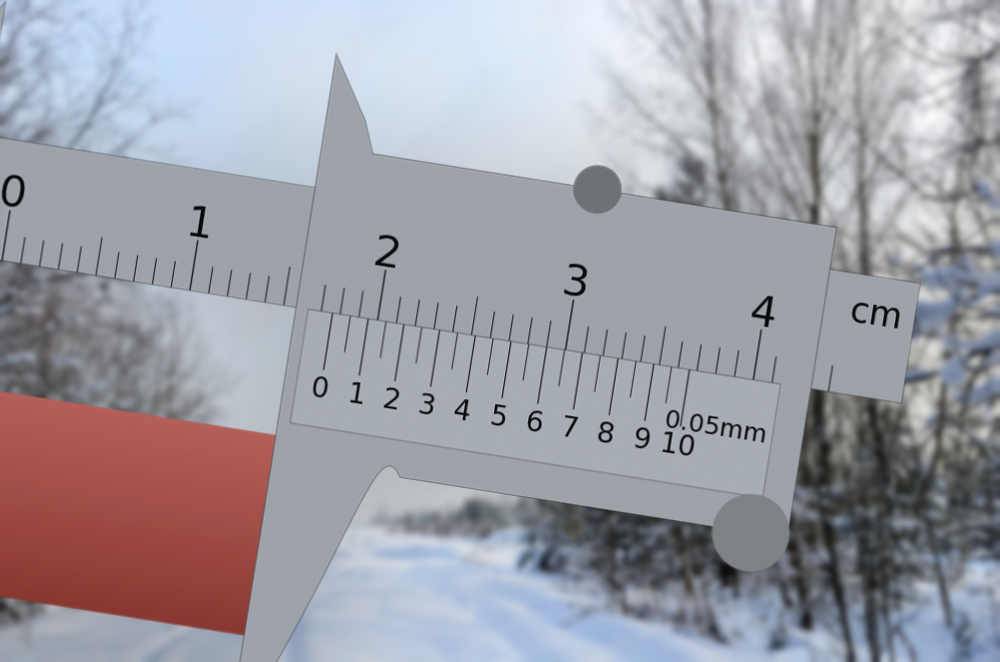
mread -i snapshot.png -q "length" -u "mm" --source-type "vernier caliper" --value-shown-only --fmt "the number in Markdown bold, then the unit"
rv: **17.6** mm
